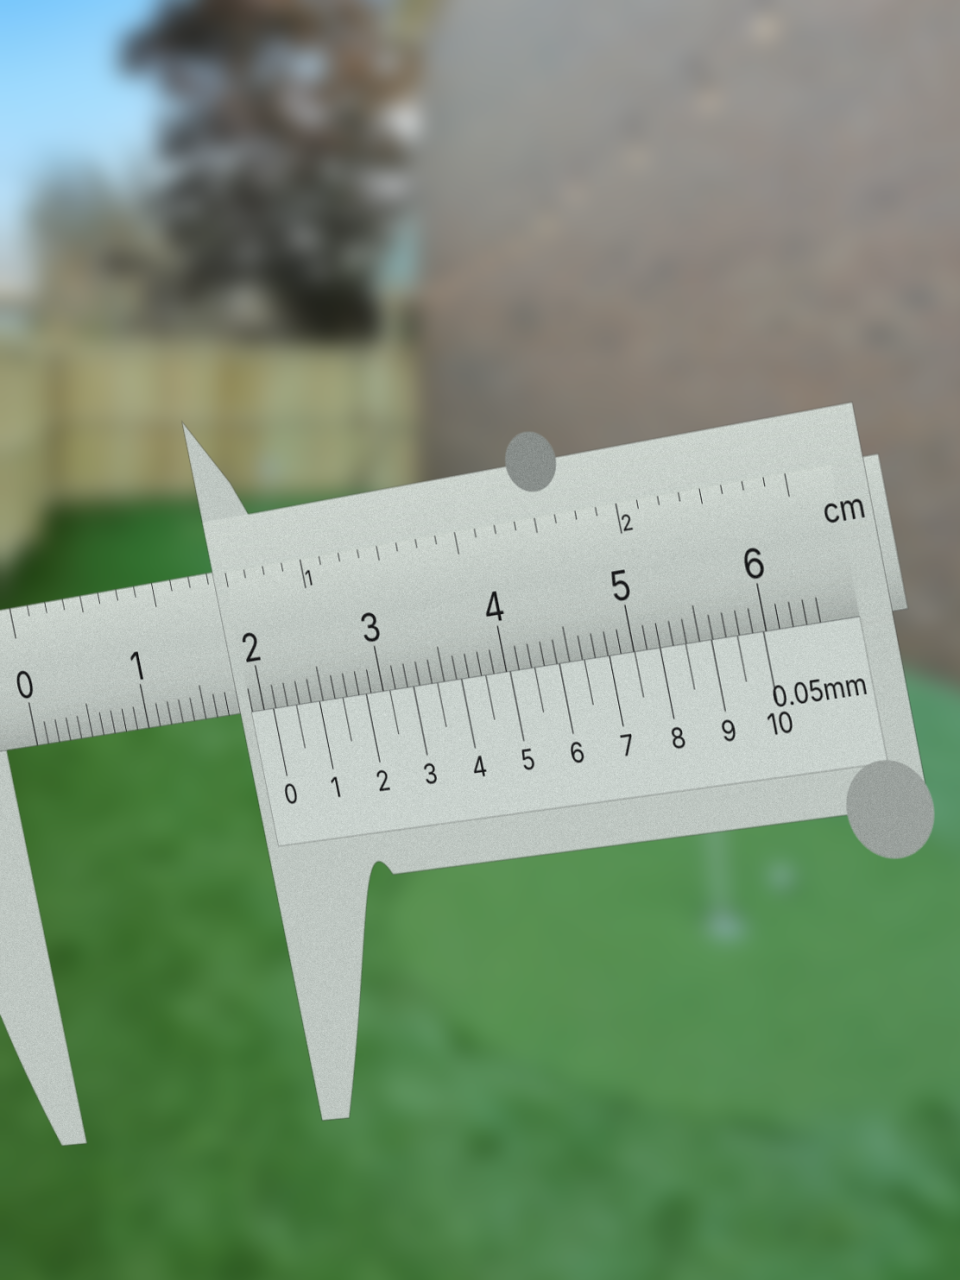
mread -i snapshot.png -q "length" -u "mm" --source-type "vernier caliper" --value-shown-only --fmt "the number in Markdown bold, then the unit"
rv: **20.8** mm
